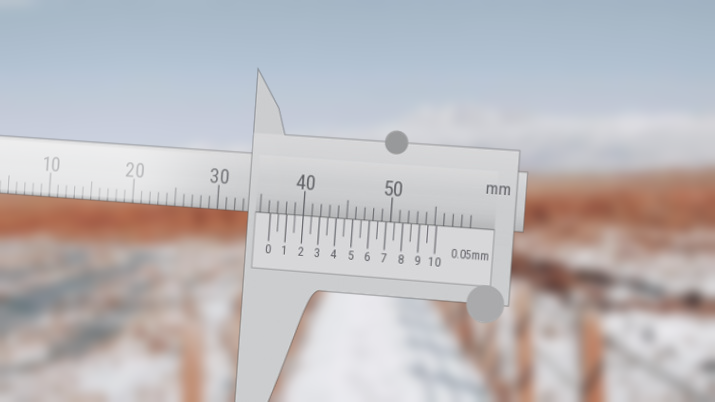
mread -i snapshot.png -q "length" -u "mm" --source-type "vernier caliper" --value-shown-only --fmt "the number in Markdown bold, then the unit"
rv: **36.2** mm
